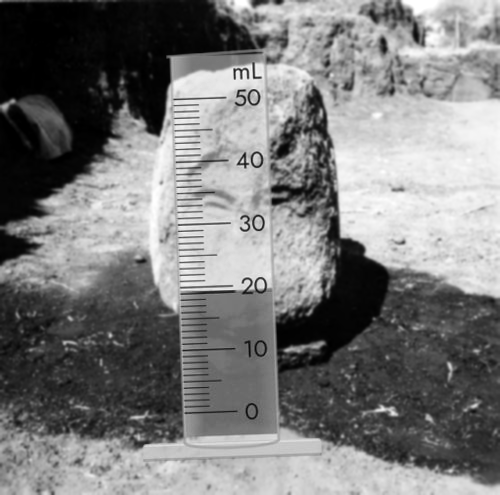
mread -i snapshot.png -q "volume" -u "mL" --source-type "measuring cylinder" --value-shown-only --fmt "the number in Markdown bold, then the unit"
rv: **19** mL
